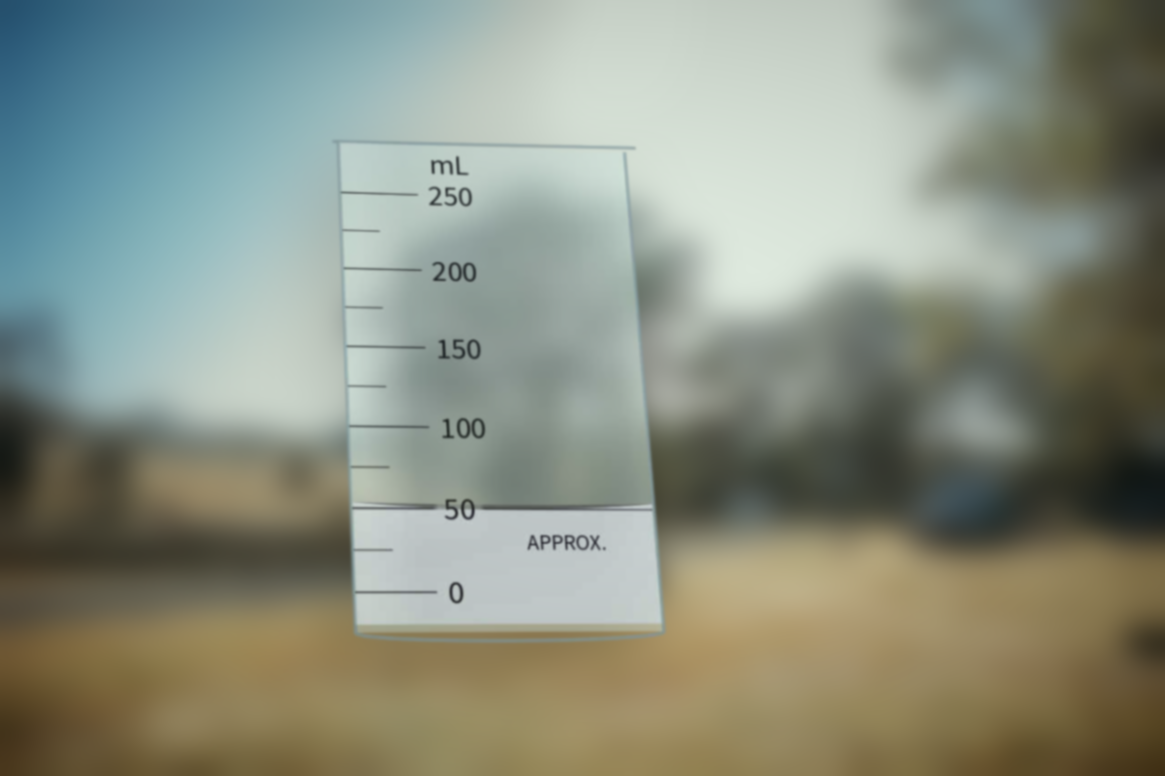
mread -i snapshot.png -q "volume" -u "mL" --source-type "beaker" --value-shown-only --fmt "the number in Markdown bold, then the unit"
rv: **50** mL
